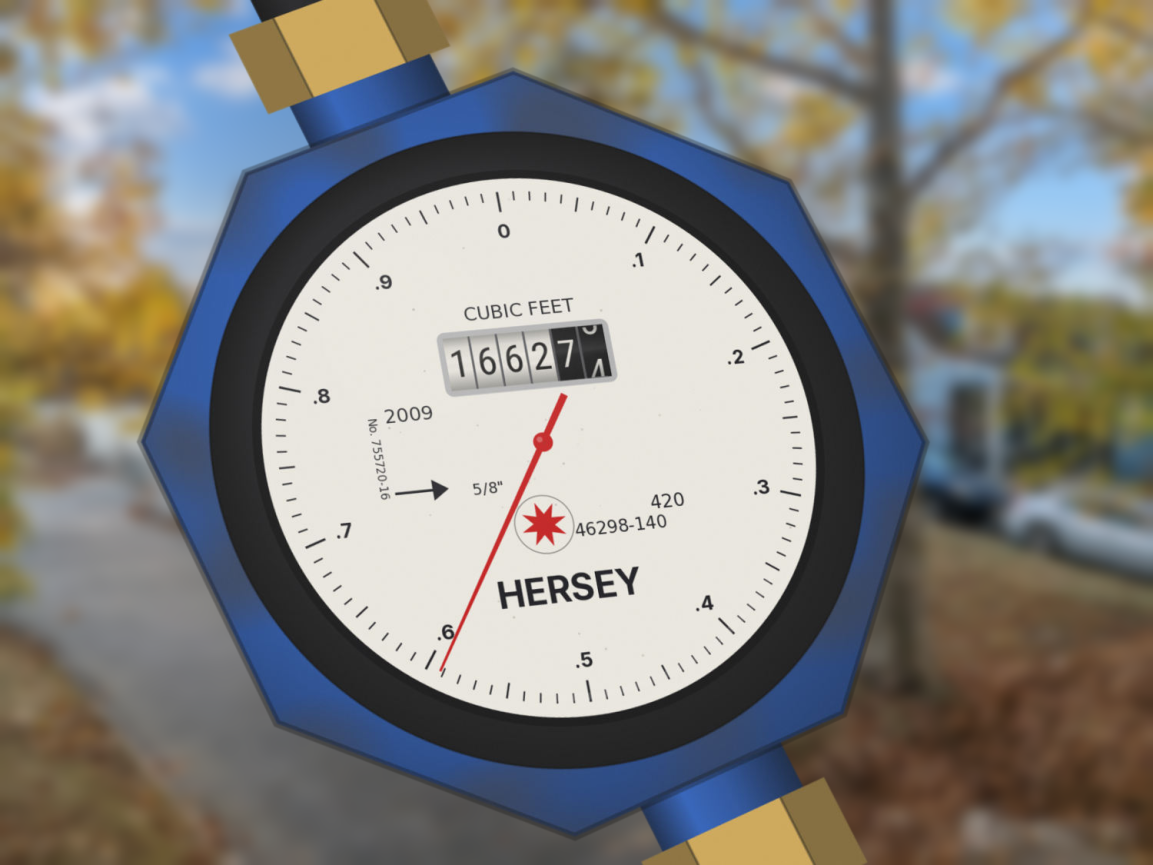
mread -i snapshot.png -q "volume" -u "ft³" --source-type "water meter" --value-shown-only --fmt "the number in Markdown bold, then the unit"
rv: **166273.59** ft³
